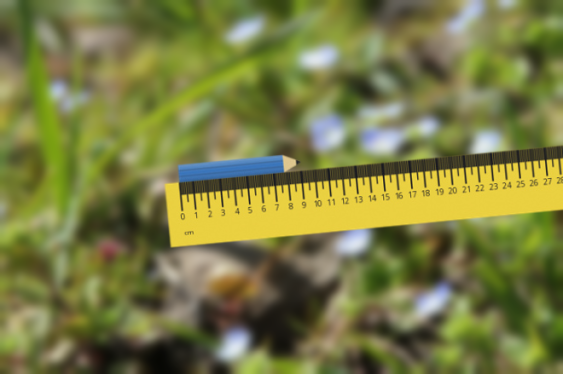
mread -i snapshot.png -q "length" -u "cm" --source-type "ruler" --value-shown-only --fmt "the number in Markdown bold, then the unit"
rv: **9** cm
